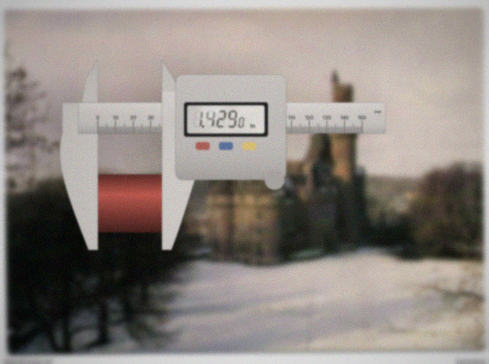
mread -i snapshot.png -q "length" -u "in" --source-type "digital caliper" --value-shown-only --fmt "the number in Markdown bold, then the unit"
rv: **1.4290** in
